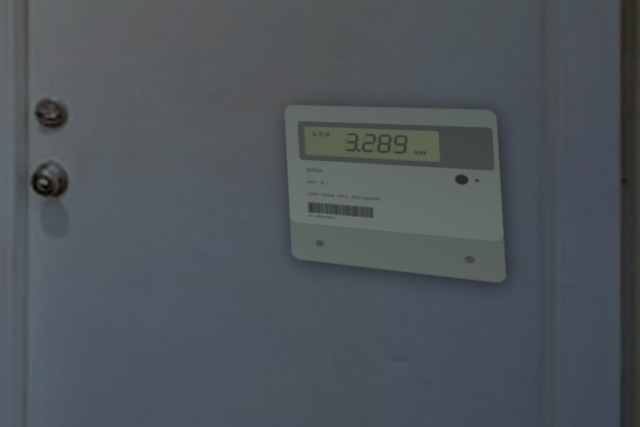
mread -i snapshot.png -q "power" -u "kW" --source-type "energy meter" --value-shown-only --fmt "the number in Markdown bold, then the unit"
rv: **3.289** kW
